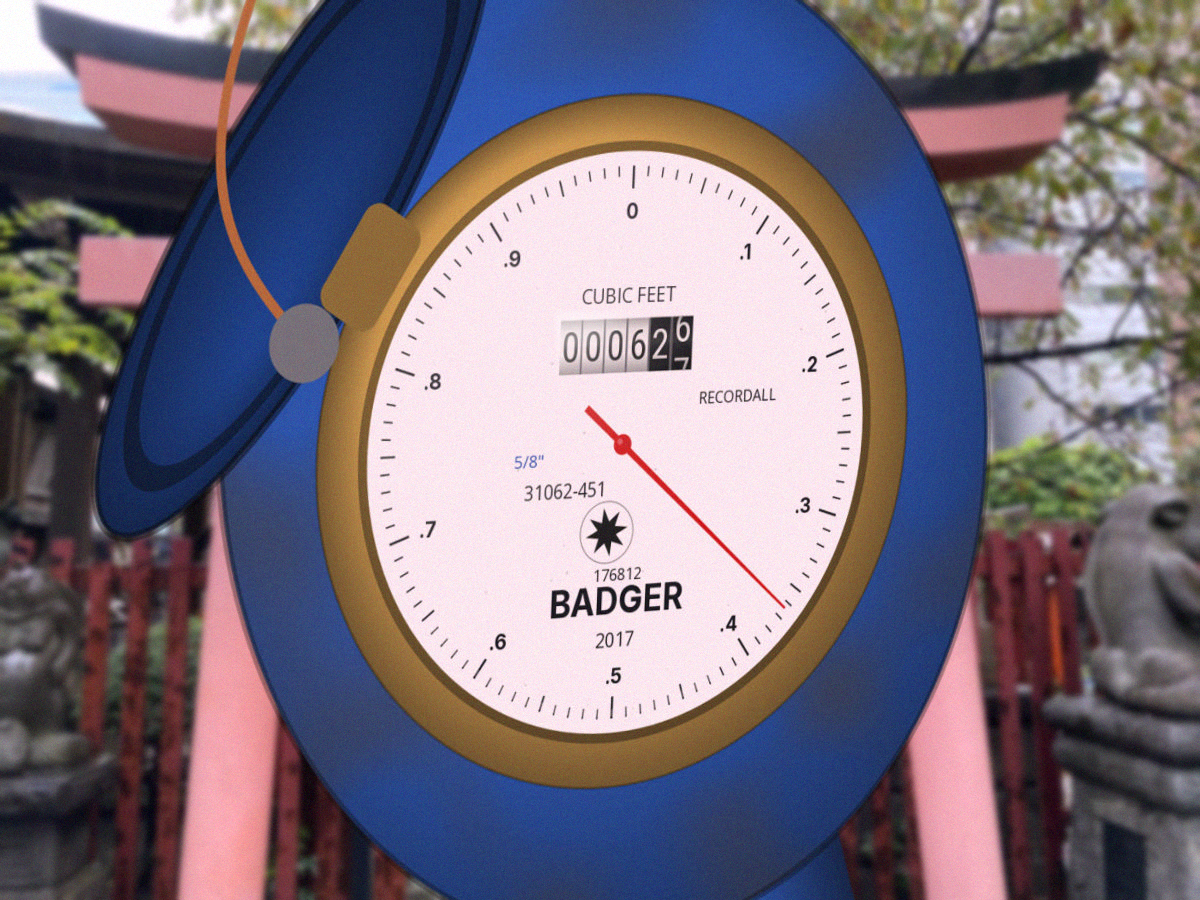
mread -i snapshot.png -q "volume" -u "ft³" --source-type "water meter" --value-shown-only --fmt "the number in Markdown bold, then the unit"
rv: **626.36** ft³
